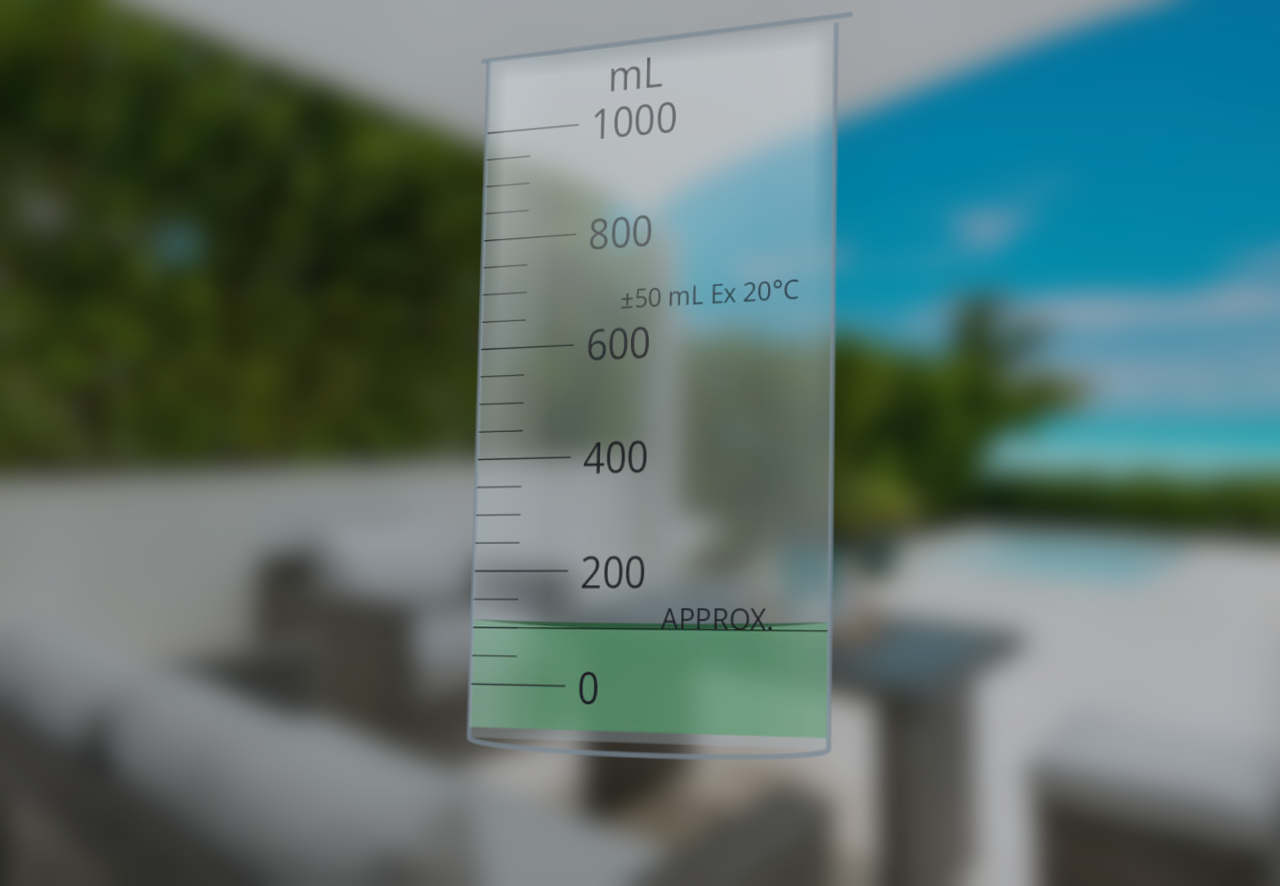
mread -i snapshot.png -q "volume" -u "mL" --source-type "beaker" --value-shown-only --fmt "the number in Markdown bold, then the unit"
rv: **100** mL
